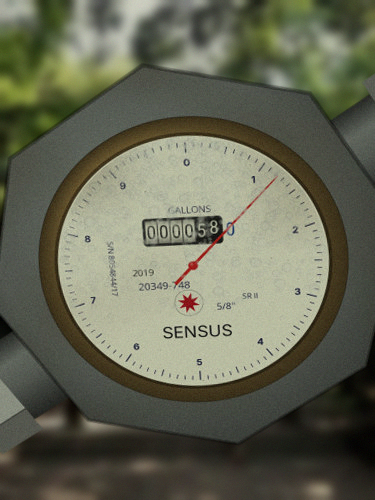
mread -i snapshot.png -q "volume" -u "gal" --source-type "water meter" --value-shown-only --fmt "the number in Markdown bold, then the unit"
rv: **581.2** gal
